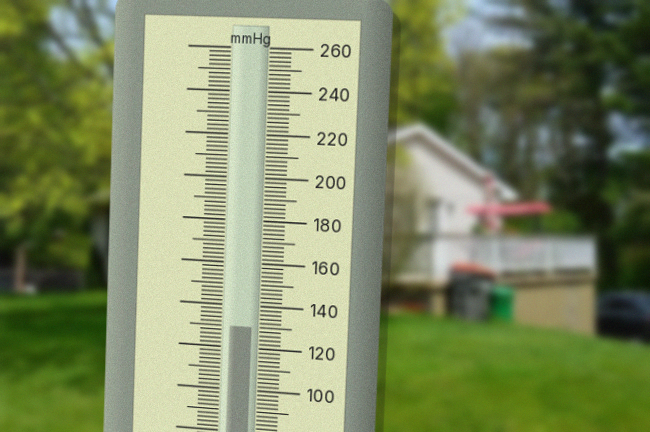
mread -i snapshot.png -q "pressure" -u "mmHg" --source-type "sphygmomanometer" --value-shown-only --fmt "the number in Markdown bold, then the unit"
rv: **130** mmHg
